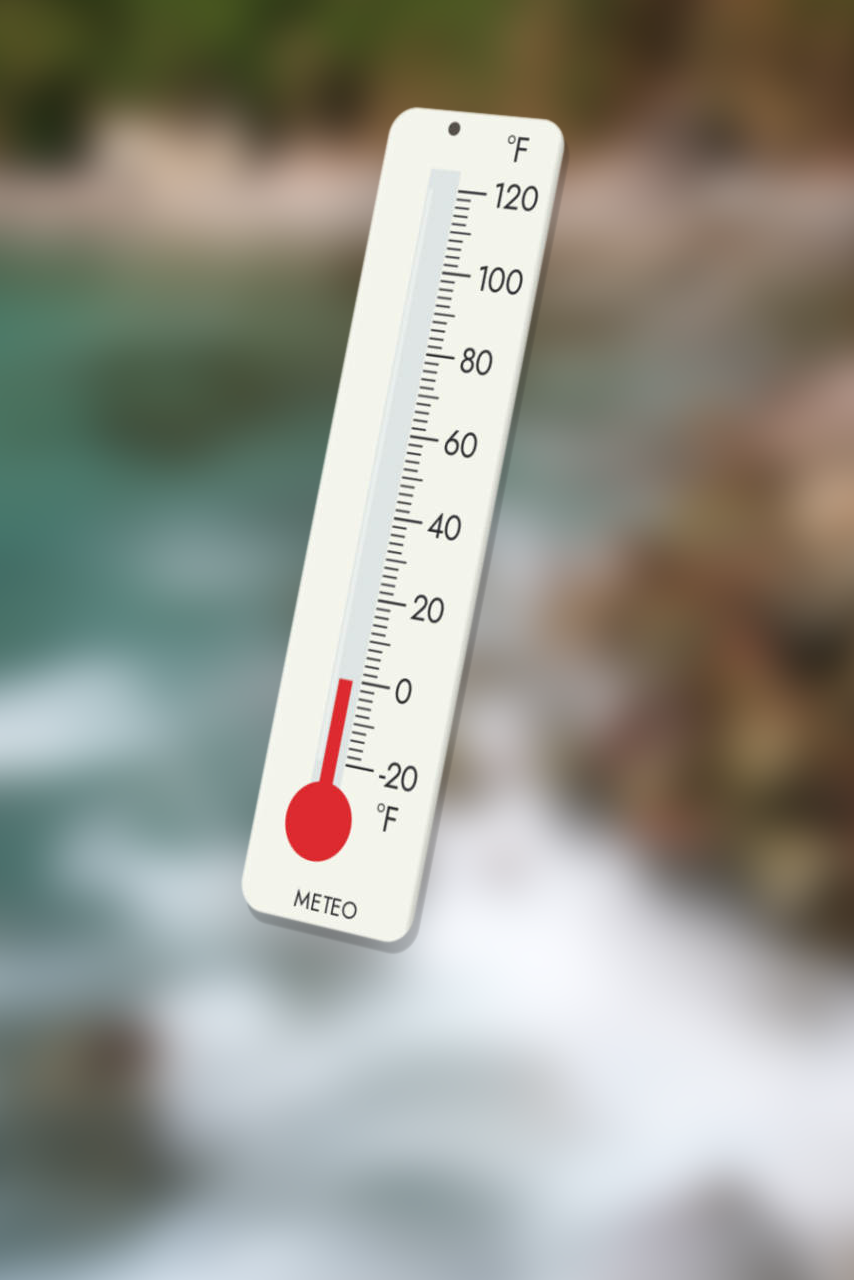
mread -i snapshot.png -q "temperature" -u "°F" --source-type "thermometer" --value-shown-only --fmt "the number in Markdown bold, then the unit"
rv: **0** °F
